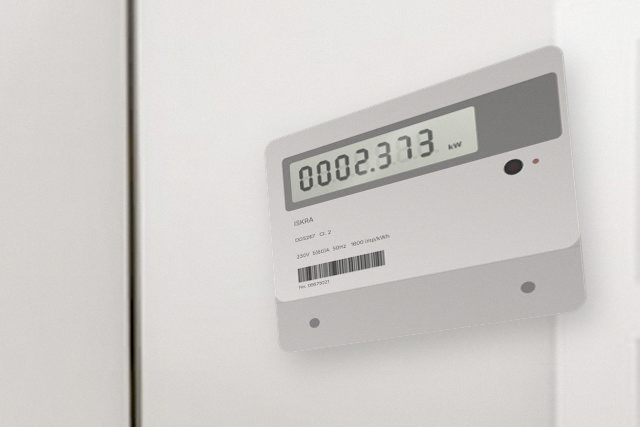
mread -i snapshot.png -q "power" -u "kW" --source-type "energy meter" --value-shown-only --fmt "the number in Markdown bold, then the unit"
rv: **2.373** kW
